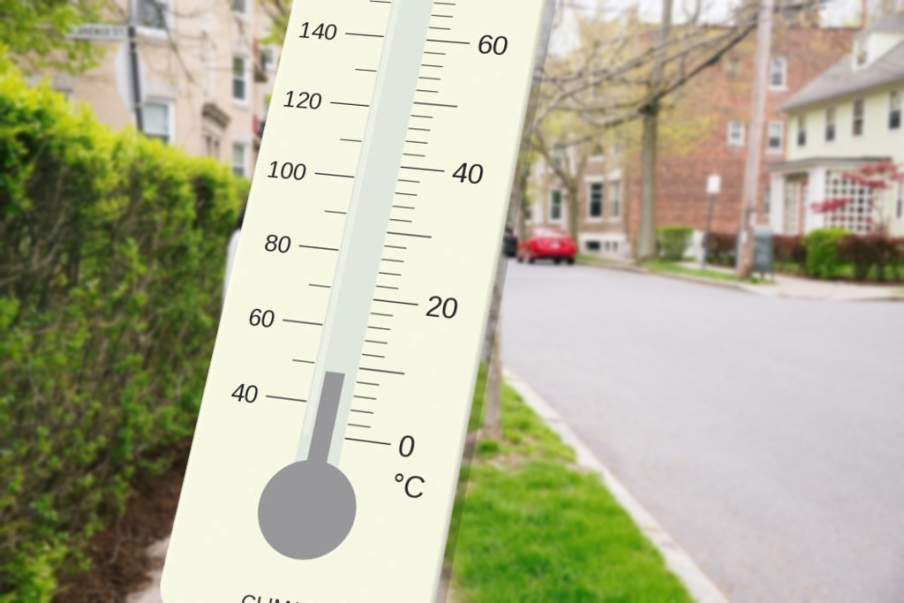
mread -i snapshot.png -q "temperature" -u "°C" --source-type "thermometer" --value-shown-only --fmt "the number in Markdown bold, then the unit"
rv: **9** °C
